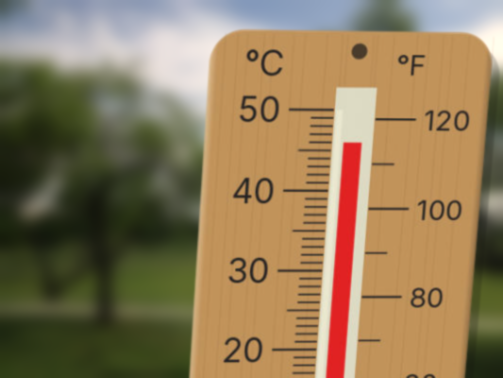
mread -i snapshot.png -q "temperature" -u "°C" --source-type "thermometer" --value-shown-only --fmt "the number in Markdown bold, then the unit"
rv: **46** °C
